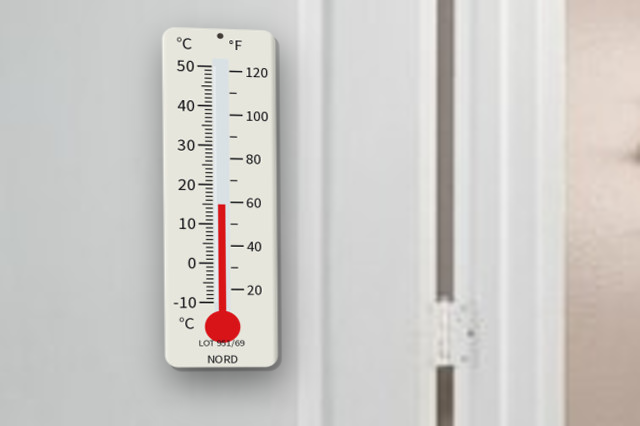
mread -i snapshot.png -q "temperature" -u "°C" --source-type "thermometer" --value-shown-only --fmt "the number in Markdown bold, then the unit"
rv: **15** °C
